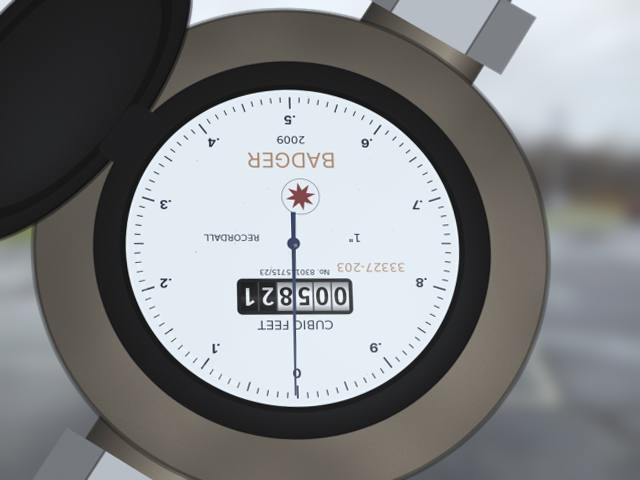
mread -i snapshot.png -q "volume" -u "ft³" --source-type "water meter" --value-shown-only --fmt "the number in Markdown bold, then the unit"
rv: **5821.00** ft³
